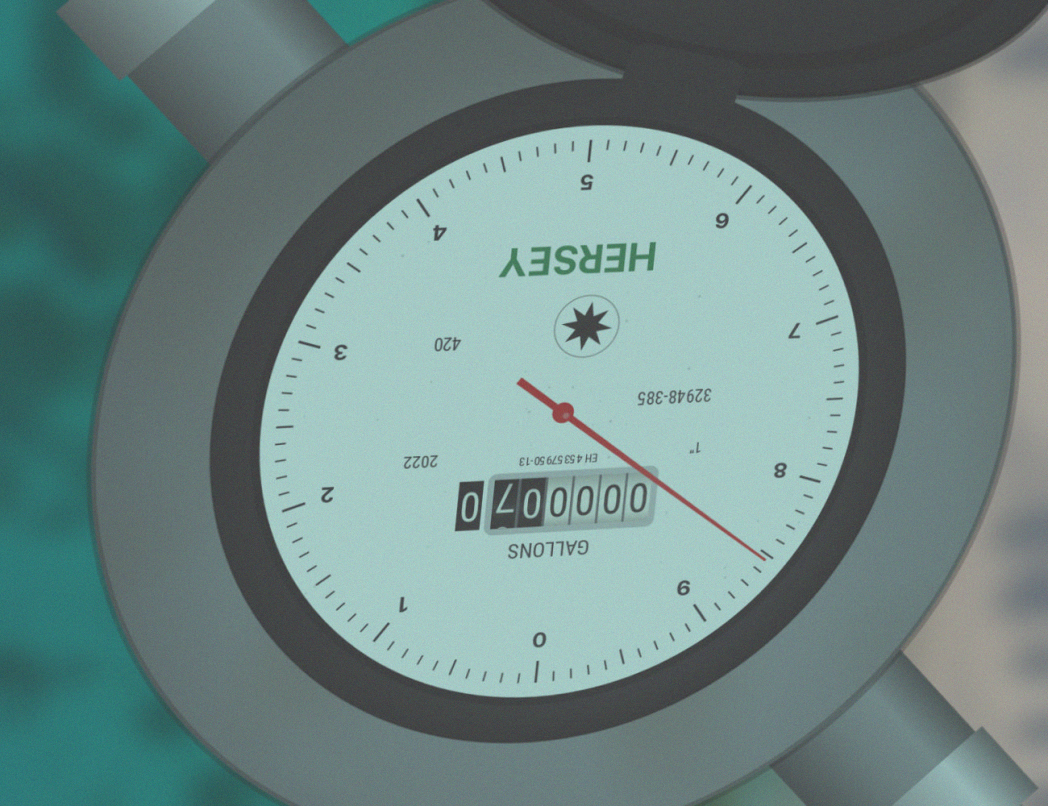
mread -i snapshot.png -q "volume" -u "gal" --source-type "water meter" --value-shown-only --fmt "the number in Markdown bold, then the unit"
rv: **68.5** gal
